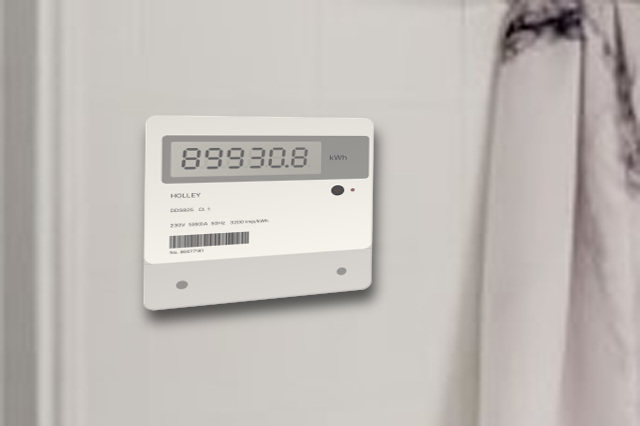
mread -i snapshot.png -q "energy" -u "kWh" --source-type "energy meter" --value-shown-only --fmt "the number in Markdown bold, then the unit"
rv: **89930.8** kWh
